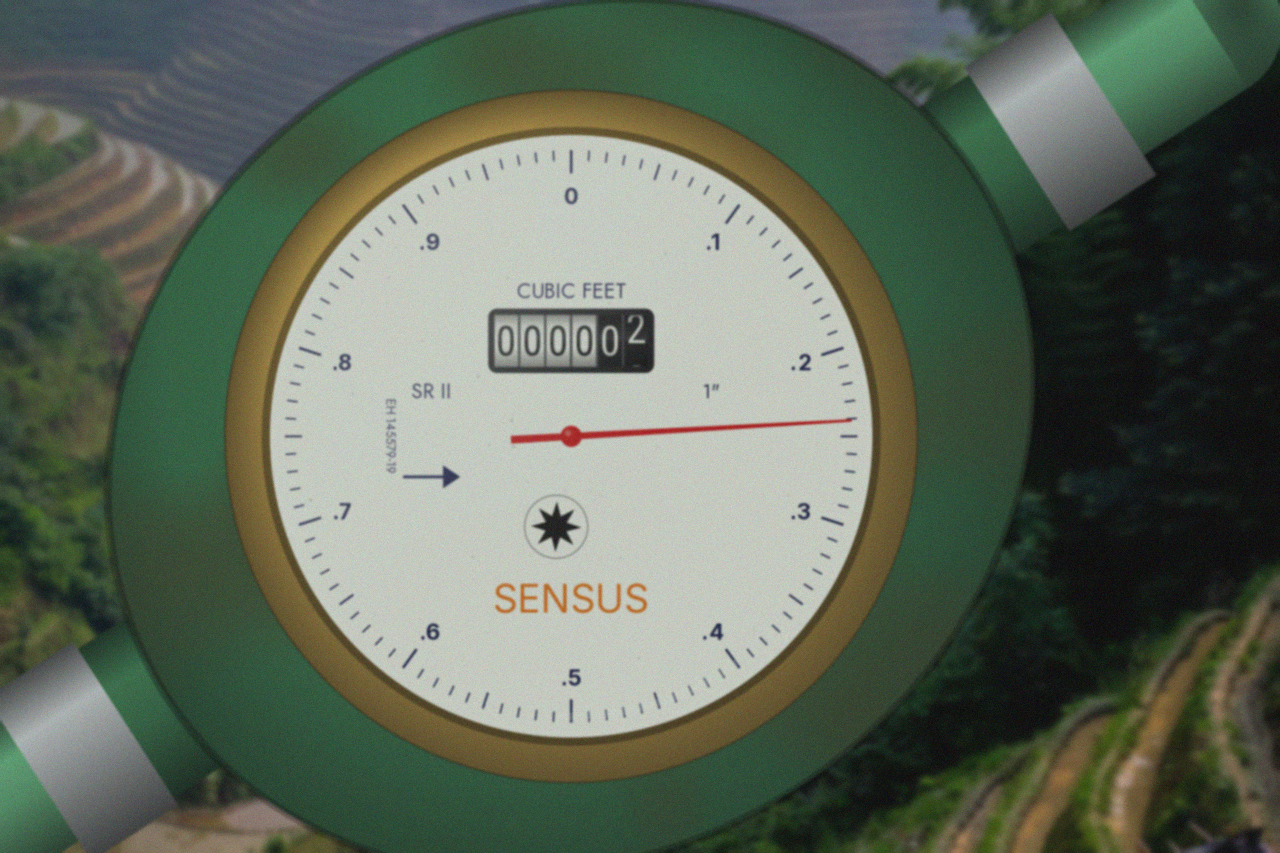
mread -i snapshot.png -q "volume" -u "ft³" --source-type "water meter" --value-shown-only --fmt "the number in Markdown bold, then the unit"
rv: **2.24** ft³
